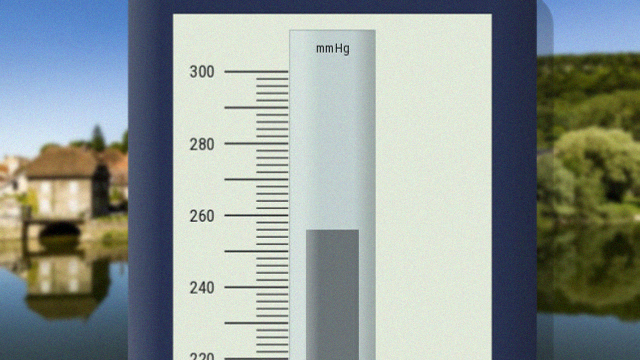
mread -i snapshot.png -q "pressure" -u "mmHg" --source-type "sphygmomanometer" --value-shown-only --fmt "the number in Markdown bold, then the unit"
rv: **256** mmHg
